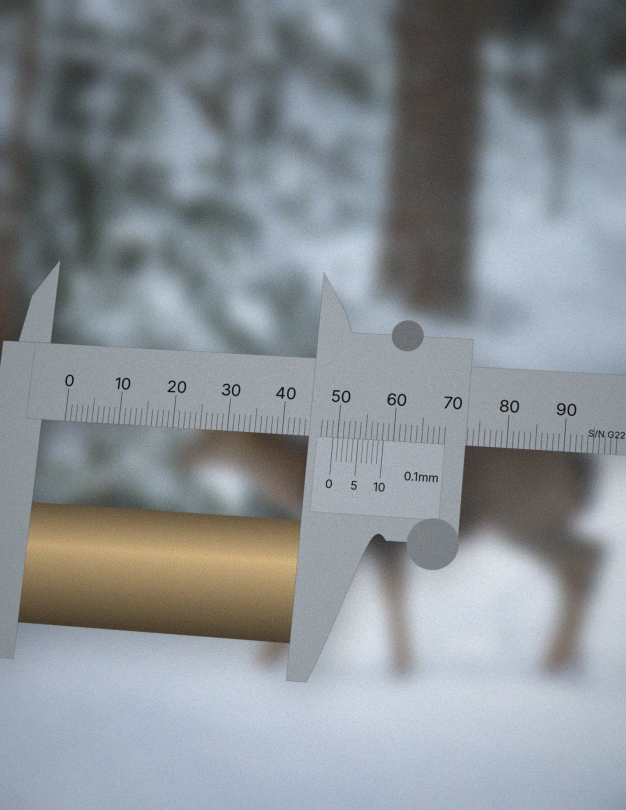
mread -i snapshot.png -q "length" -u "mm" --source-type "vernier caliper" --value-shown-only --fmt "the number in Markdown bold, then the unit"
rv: **49.2** mm
